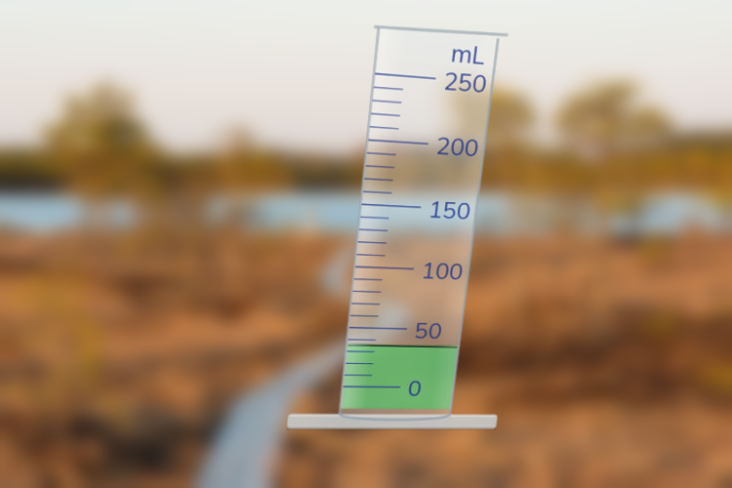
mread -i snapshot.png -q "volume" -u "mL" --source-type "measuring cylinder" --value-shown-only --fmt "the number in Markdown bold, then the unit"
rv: **35** mL
